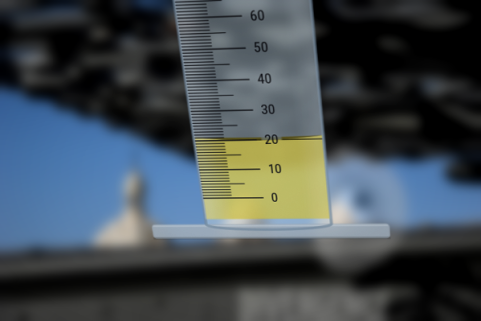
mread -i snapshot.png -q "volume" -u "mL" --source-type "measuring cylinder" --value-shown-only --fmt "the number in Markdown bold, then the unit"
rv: **20** mL
